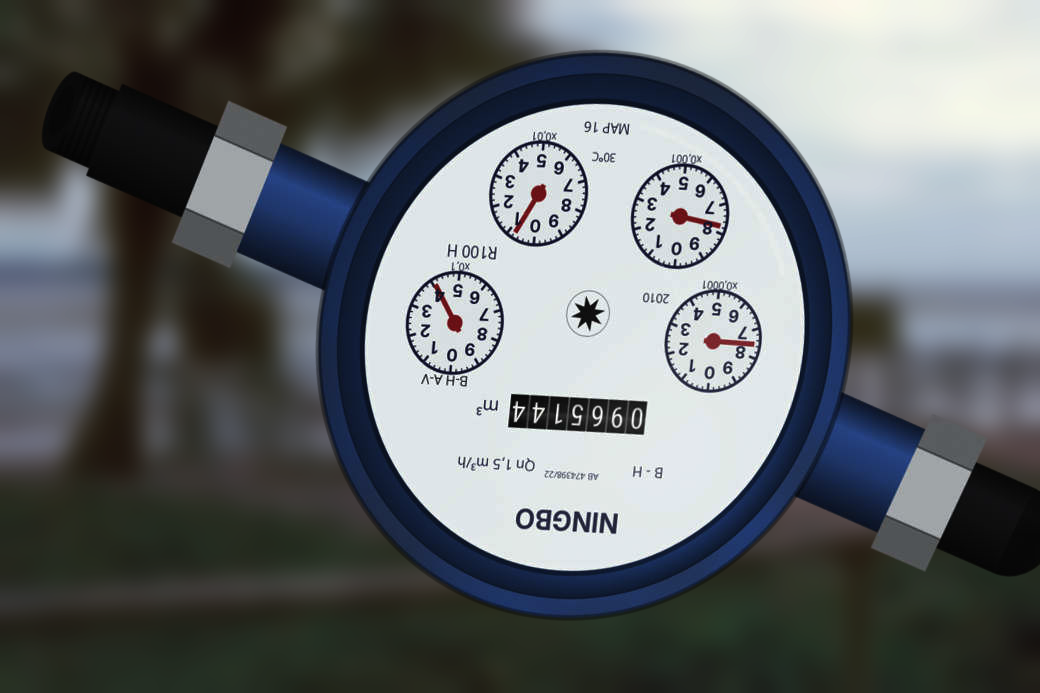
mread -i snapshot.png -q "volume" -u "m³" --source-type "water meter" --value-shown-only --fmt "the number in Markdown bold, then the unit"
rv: **965144.4077** m³
